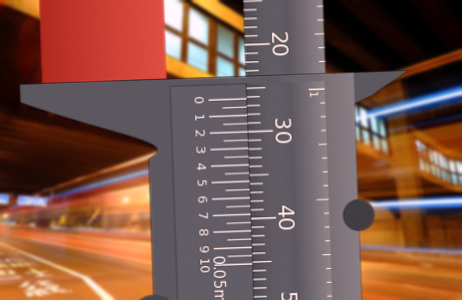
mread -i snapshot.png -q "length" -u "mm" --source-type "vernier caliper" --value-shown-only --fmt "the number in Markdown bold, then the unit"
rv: **26.2** mm
